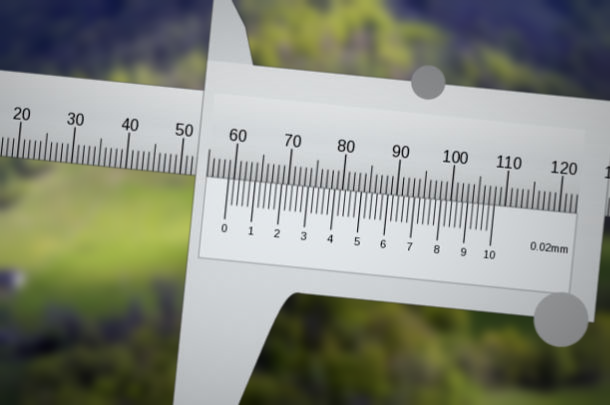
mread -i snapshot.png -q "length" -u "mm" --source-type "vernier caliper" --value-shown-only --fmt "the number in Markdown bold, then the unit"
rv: **59.0** mm
